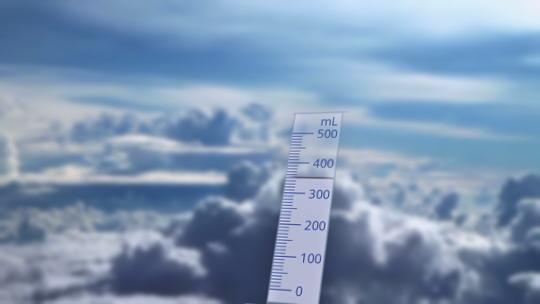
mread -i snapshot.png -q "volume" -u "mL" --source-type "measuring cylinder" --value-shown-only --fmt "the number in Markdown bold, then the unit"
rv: **350** mL
